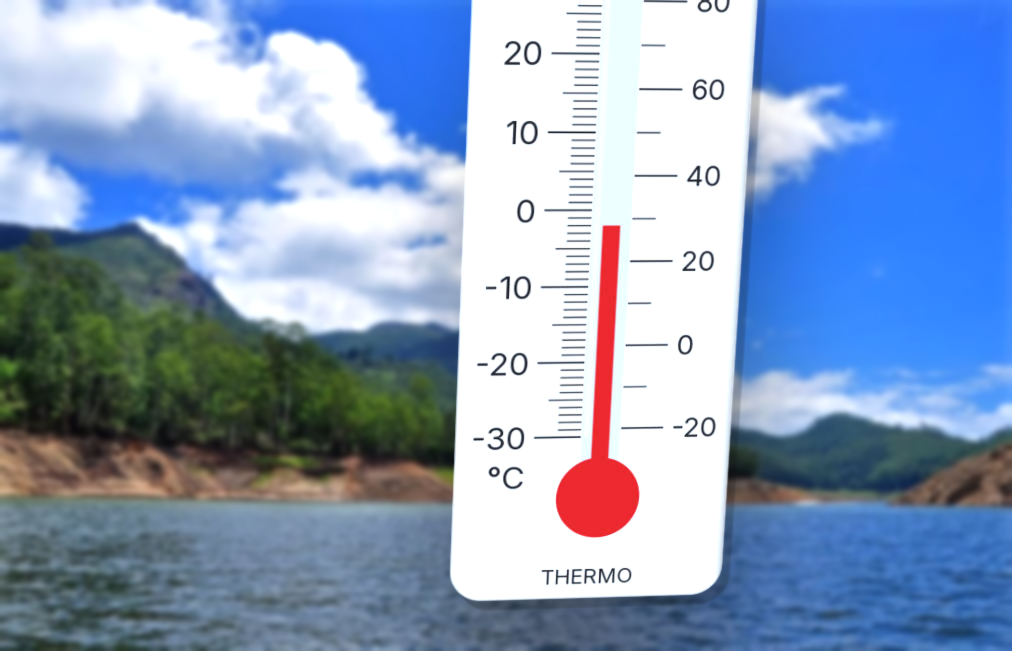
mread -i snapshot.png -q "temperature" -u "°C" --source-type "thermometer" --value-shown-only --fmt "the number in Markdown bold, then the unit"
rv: **-2** °C
